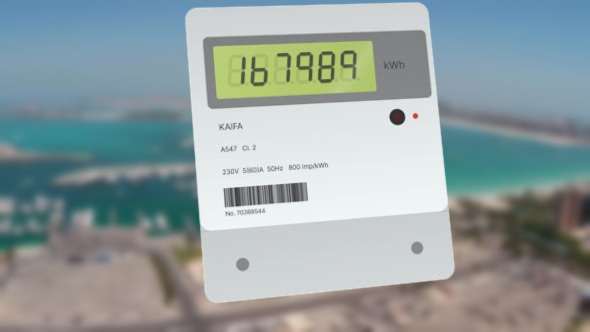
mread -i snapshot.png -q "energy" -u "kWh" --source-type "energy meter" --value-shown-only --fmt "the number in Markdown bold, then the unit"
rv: **167989** kWh
